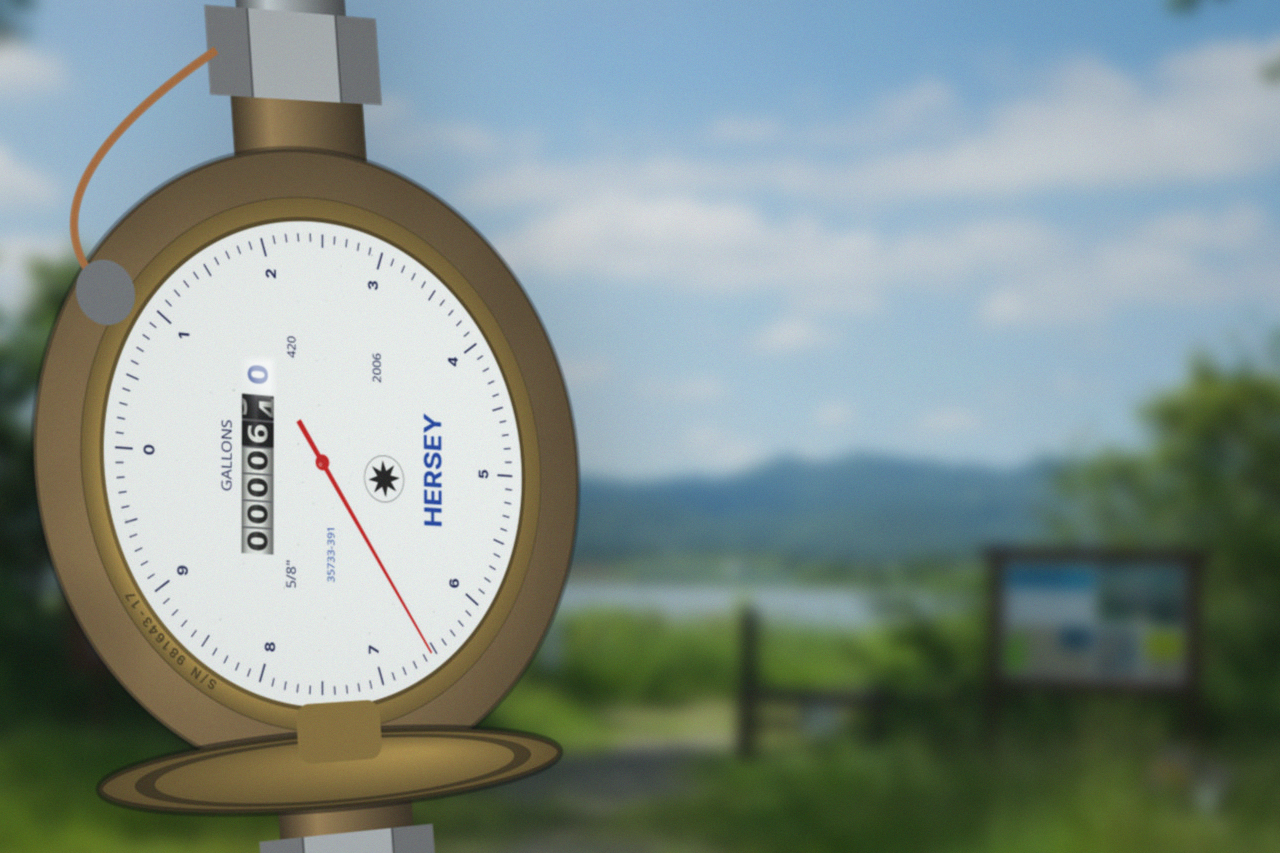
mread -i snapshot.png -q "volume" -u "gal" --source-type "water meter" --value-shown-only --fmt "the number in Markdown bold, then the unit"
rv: **636.5** gal
